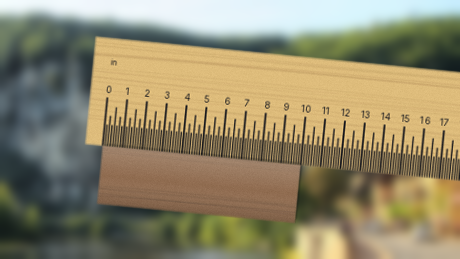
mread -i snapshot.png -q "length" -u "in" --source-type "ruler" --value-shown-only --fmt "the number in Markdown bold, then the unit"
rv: **10** in
